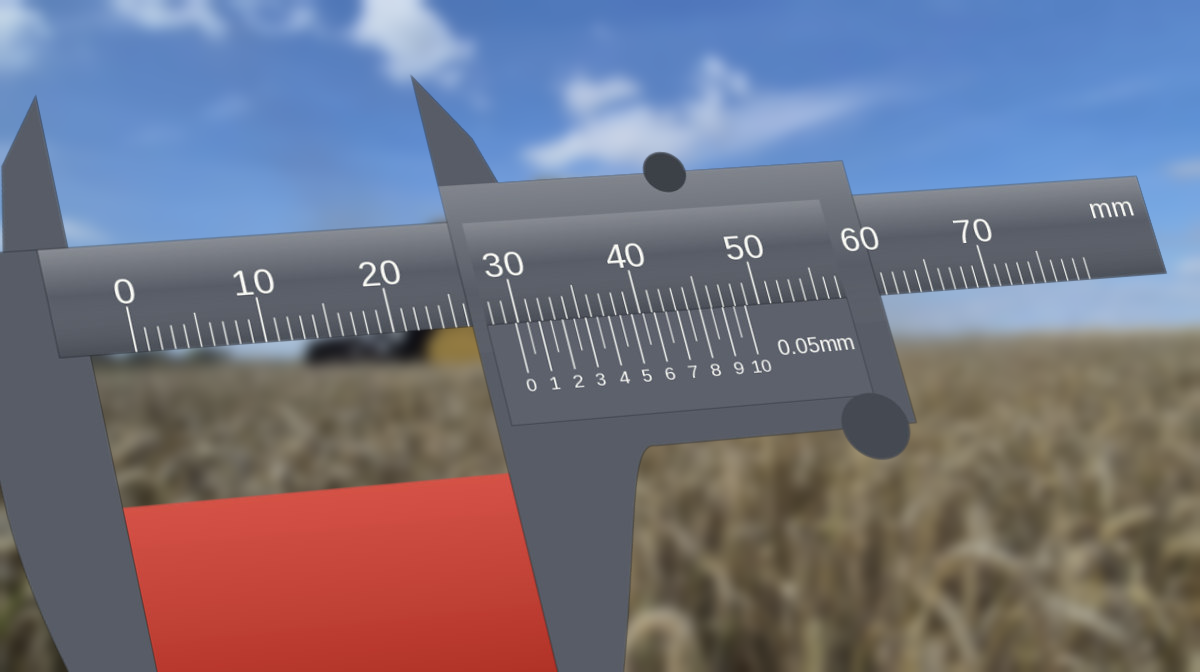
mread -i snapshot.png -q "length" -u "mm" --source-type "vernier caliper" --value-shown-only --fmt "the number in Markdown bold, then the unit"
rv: **29.8** mm
